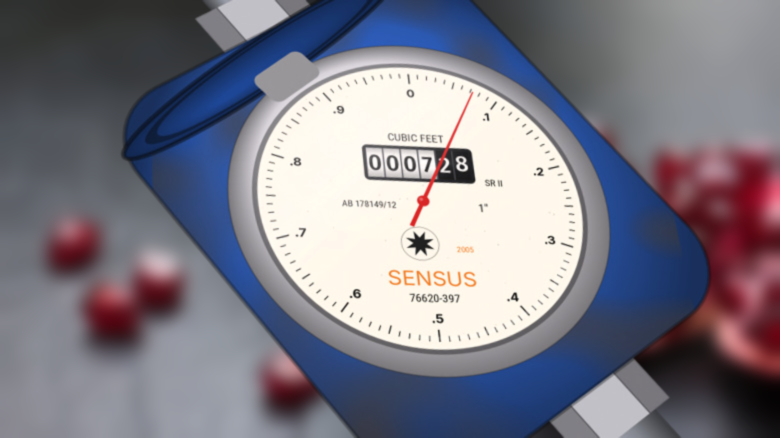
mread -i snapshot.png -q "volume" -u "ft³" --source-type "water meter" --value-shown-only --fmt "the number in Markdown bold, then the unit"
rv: **728.07** ft³
